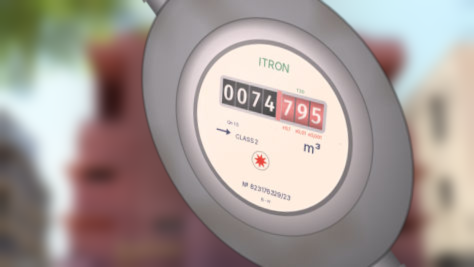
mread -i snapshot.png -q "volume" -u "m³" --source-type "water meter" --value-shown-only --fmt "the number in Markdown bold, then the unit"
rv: **74.795** m³
